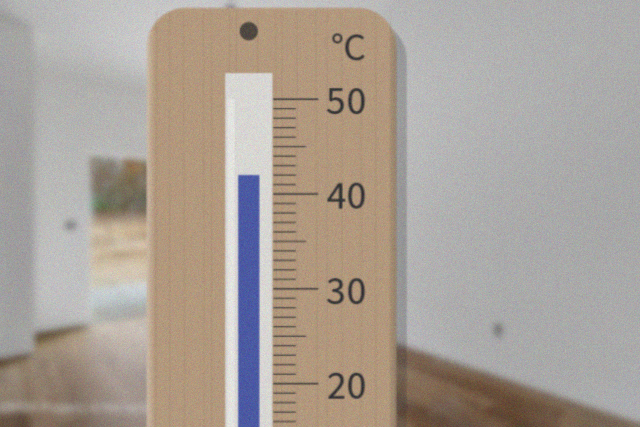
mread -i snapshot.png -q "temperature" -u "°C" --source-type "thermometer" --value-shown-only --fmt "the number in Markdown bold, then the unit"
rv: **42** °C
